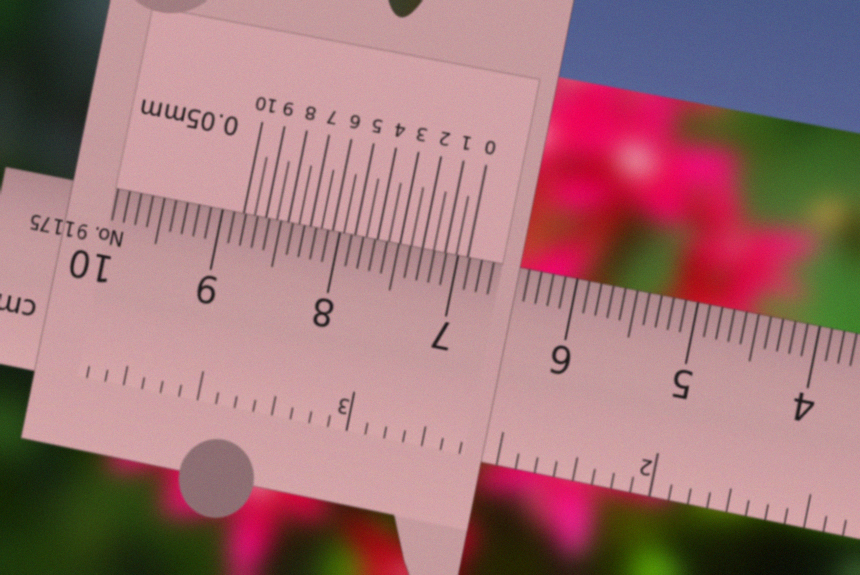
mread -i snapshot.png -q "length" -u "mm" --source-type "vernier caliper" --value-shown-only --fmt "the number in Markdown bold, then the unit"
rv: **69.2** mm
